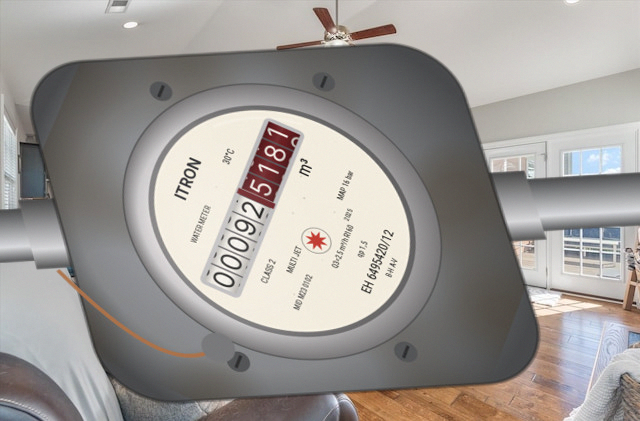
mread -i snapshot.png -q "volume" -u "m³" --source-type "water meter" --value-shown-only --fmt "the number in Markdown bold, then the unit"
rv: **92.5181** m³
